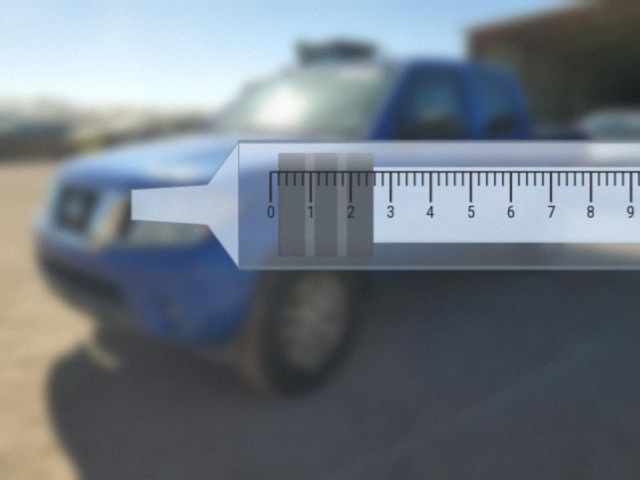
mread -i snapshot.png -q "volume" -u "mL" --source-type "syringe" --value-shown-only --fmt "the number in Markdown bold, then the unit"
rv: **0.2** mL
